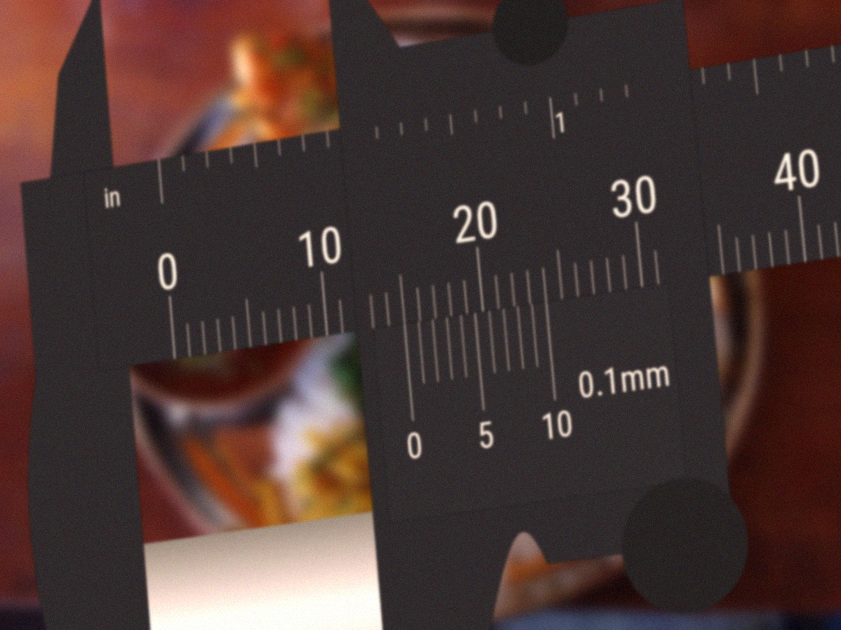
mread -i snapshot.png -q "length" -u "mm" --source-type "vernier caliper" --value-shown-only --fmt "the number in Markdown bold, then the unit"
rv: **15.0** mm
